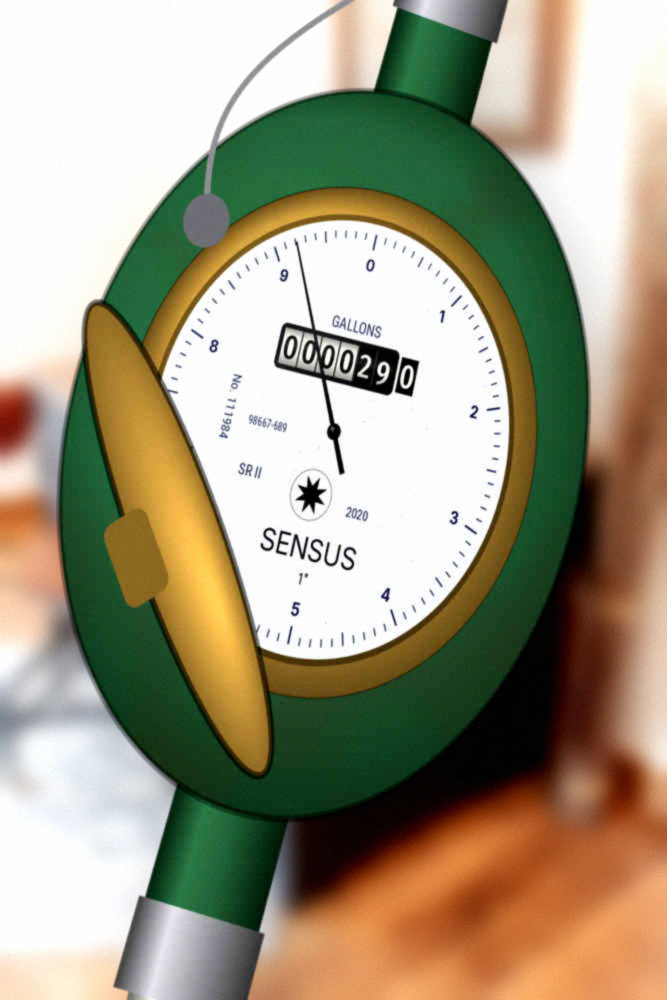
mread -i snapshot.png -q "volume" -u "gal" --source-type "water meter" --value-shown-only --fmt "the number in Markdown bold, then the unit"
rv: **289.2** gal
